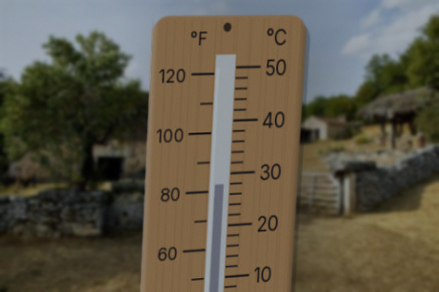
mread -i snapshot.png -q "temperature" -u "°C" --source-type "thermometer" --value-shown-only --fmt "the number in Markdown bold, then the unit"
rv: **28** °C
